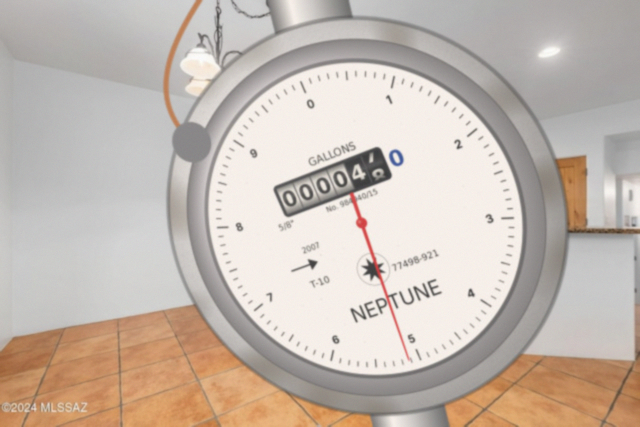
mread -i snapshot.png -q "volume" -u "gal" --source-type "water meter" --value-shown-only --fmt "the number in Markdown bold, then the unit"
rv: **475.1** gal
